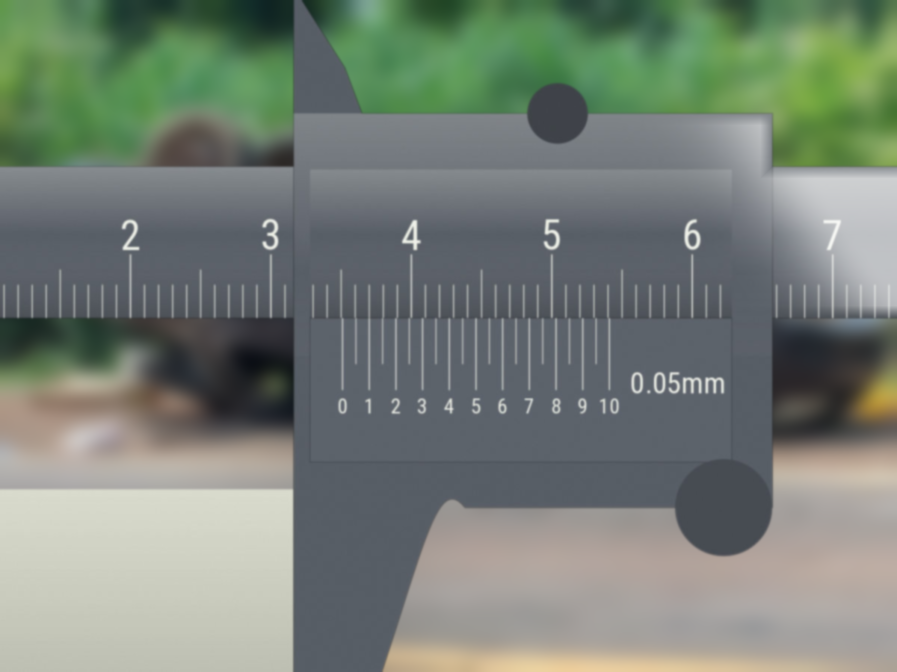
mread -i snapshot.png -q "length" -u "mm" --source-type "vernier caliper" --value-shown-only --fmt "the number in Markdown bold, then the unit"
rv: **35.1** mm
